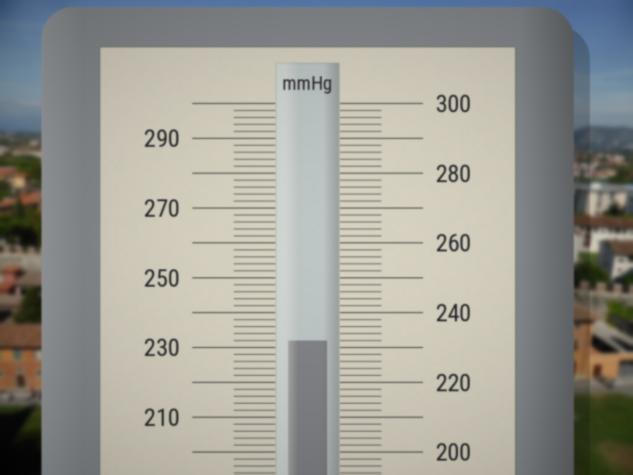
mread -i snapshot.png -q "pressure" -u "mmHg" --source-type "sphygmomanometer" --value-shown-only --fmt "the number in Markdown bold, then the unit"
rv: **232** mmHg
